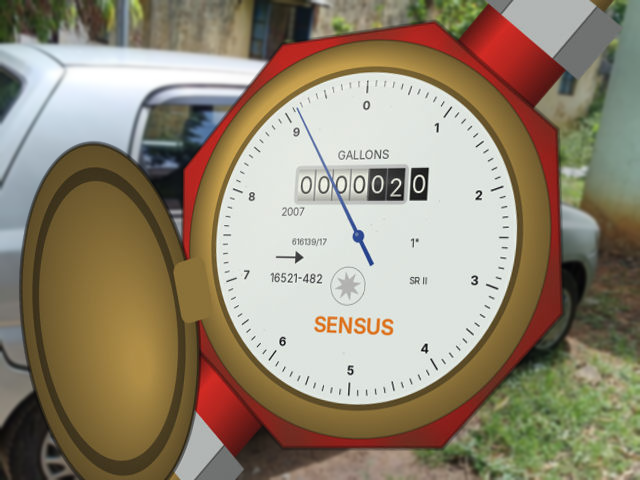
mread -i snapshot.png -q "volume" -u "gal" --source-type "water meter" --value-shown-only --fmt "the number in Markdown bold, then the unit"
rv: **19.1** gal
